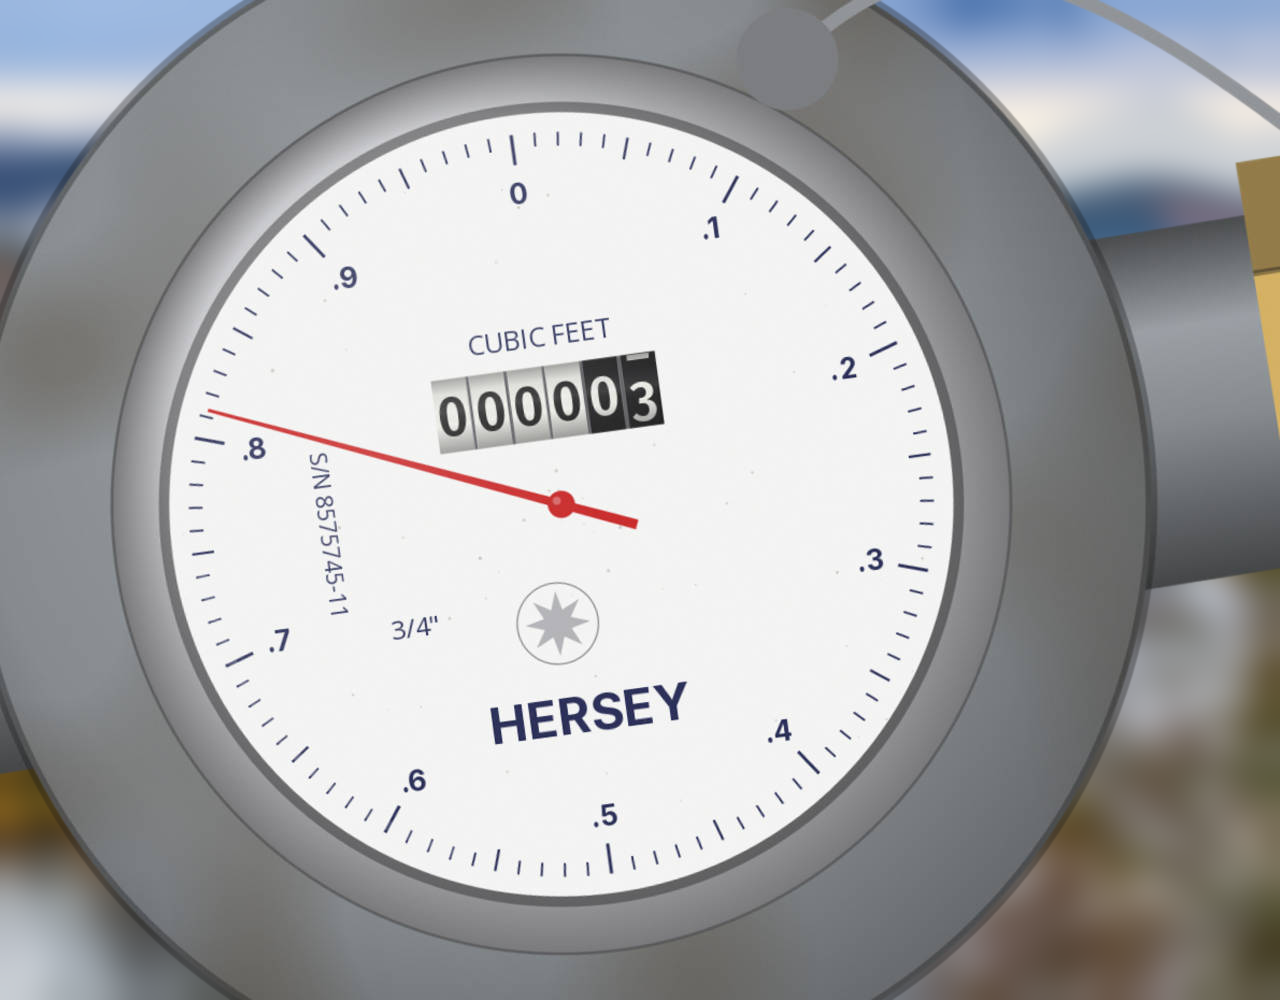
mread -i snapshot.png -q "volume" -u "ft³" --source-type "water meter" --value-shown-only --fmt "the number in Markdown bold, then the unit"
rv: **2.81** ft³
